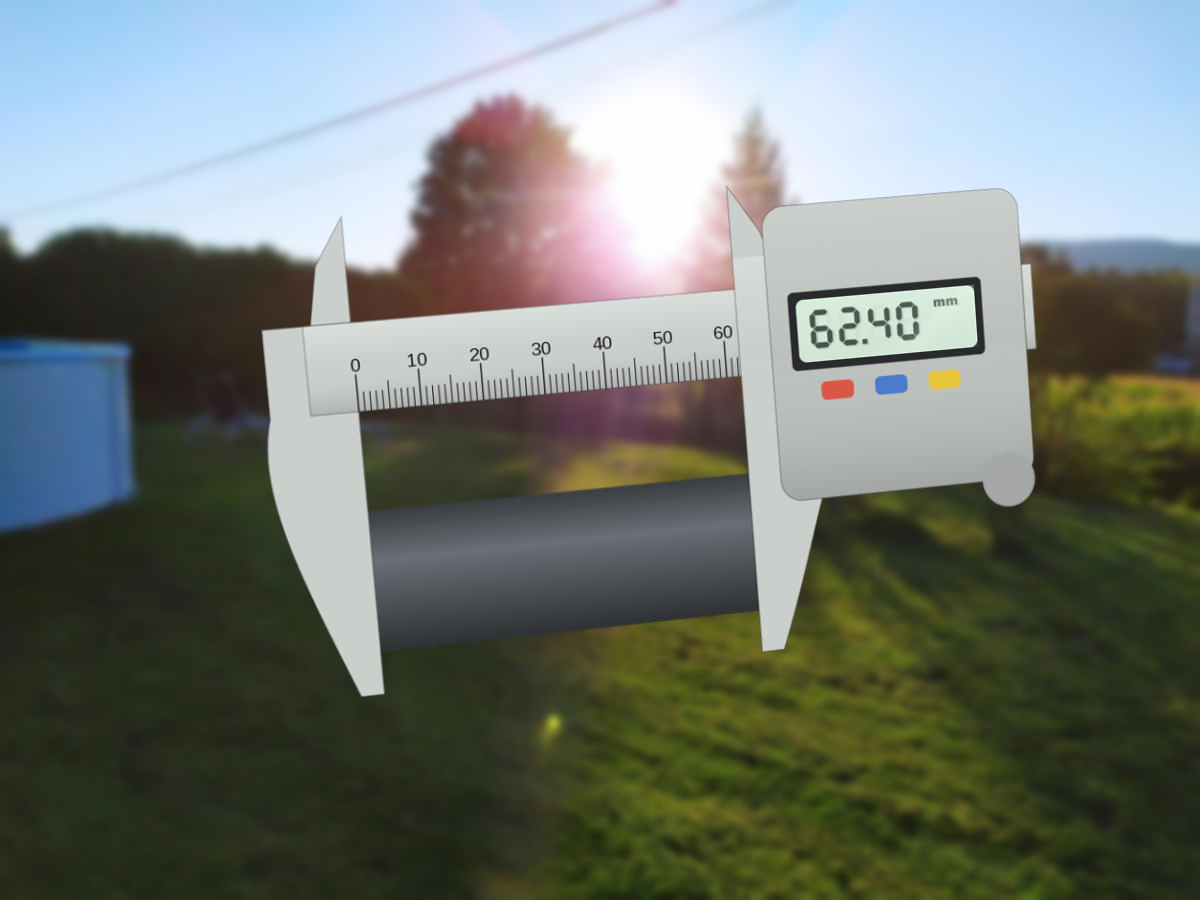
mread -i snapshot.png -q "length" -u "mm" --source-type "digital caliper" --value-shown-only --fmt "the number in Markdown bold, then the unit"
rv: **62.40** mm
